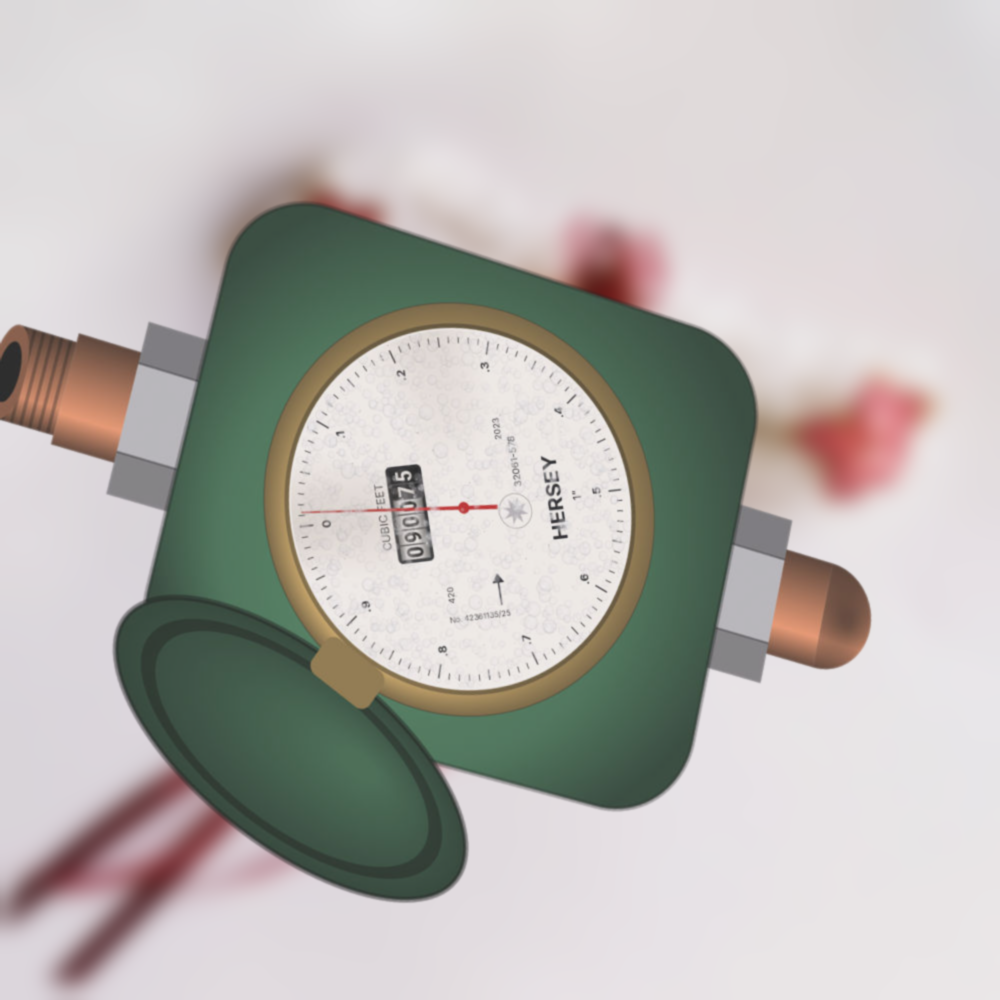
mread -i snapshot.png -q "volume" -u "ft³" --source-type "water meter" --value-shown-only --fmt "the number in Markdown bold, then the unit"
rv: **90075.01** ft³
